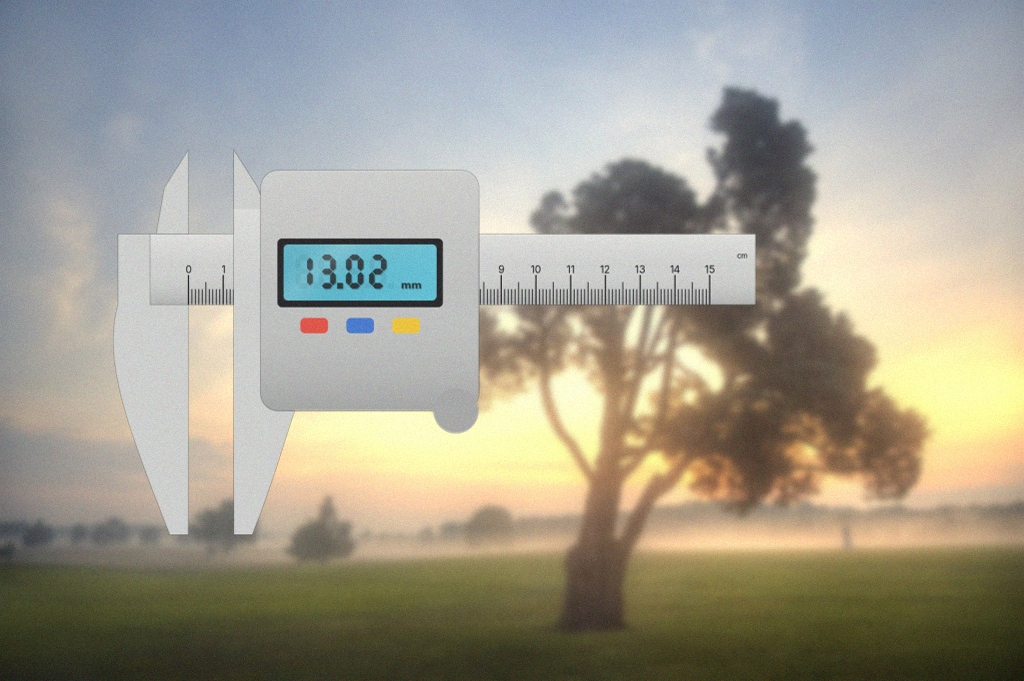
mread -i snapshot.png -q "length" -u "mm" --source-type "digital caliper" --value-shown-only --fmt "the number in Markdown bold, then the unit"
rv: **13.02** mm
